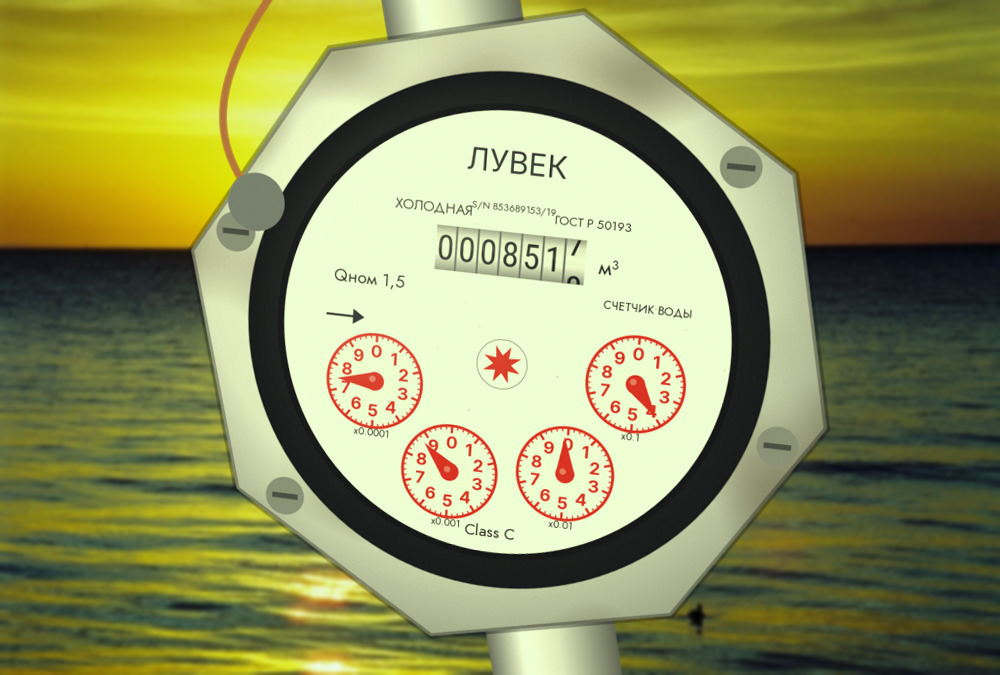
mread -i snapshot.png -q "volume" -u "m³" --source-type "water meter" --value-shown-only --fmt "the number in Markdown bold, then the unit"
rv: **8517.3987** m³
